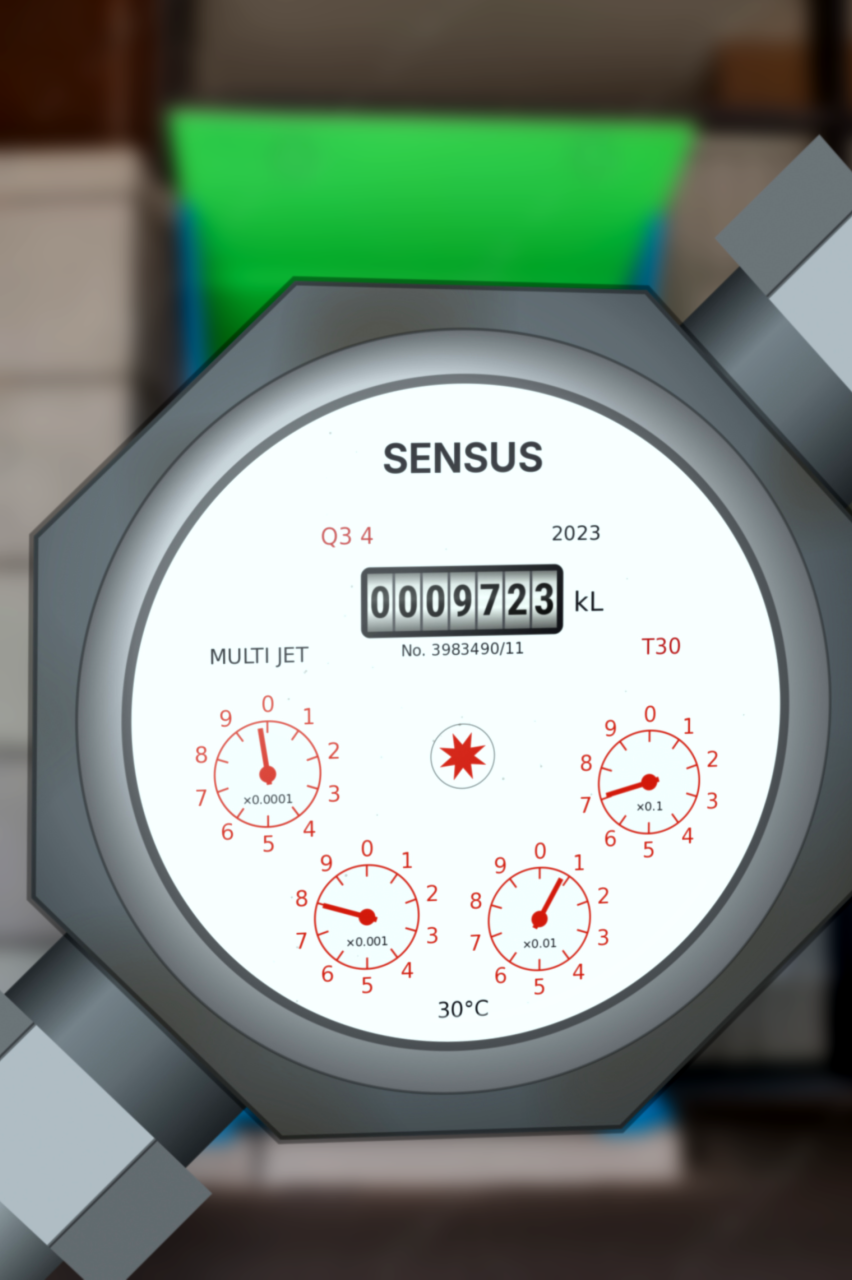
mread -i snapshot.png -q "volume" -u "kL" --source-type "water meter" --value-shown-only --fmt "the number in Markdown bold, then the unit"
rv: **9723.7079** kL
